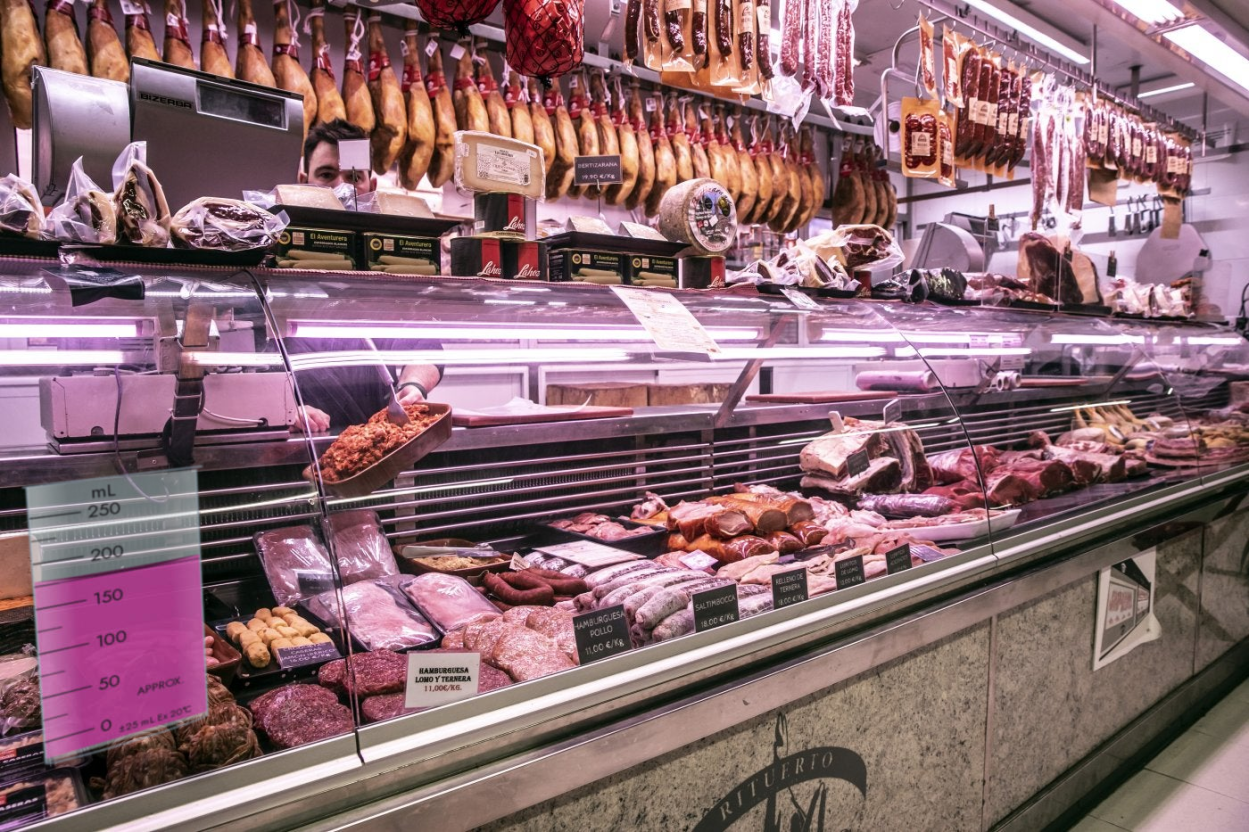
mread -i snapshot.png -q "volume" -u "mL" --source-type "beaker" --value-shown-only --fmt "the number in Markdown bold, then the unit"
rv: **175** mL
